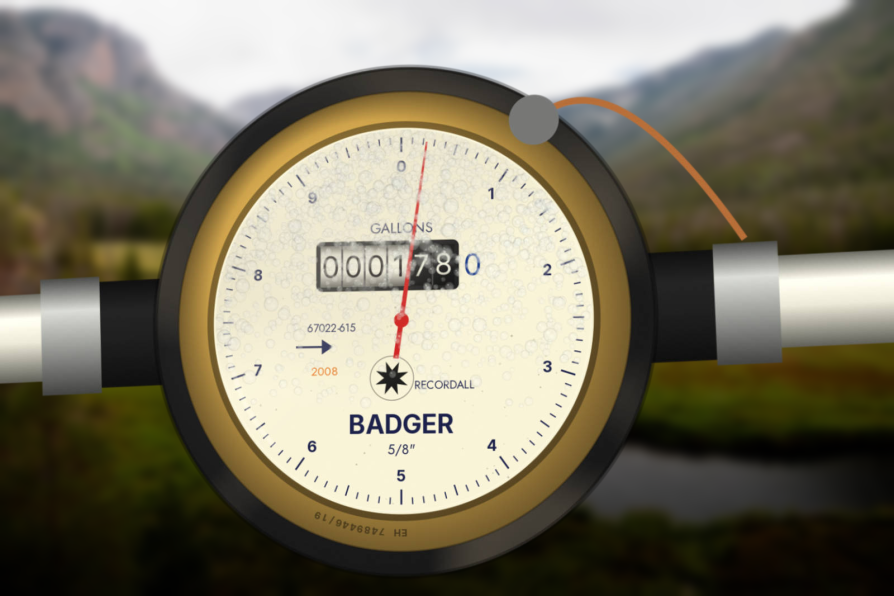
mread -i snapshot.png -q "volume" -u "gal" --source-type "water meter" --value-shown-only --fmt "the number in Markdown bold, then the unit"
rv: **1780.2** gal
